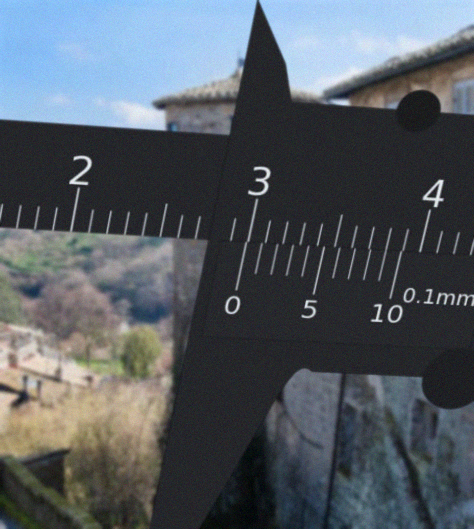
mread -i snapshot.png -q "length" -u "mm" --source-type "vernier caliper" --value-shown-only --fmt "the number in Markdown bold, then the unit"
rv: **29.9** mm
